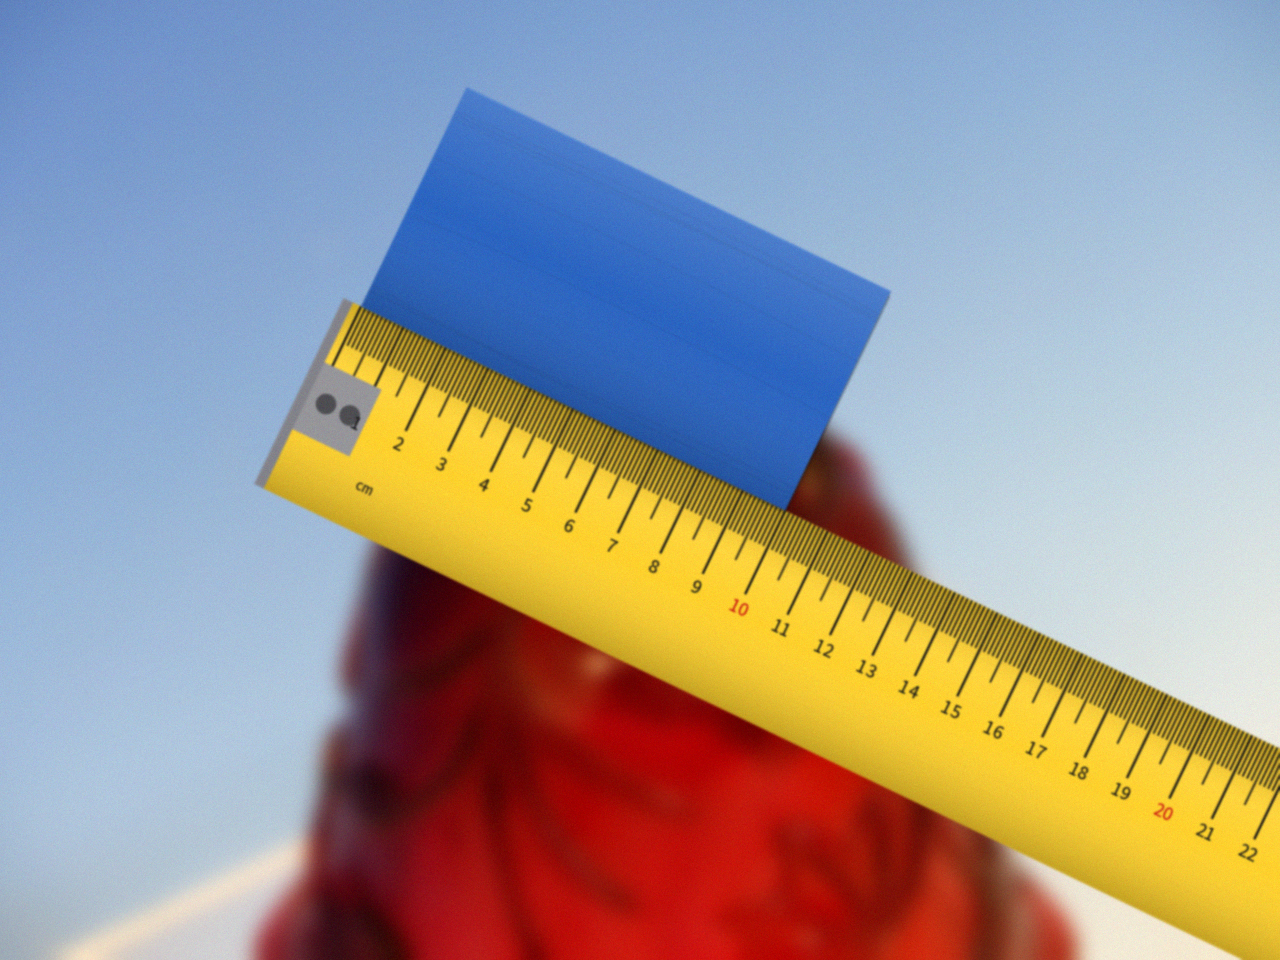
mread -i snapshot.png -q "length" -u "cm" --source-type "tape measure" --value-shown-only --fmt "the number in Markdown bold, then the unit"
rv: **10** cm
